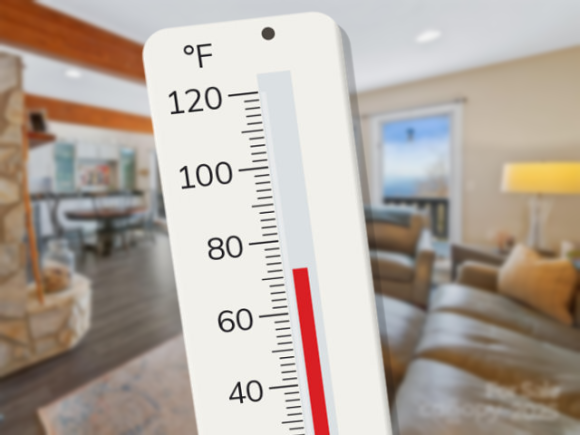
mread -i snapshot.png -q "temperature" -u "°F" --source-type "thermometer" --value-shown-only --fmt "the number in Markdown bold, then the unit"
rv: **72** °F
